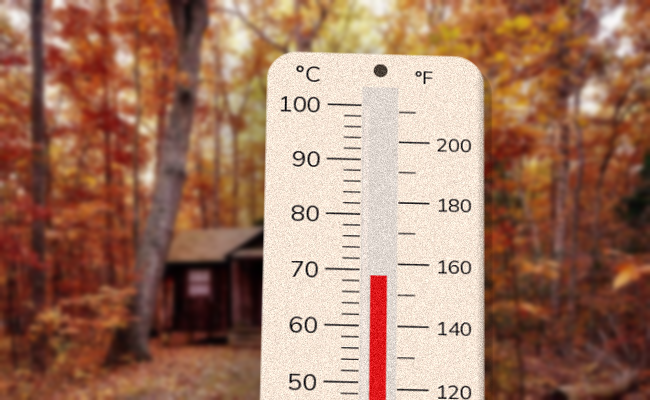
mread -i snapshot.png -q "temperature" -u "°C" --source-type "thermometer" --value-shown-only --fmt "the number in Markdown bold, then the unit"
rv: **69** °C
